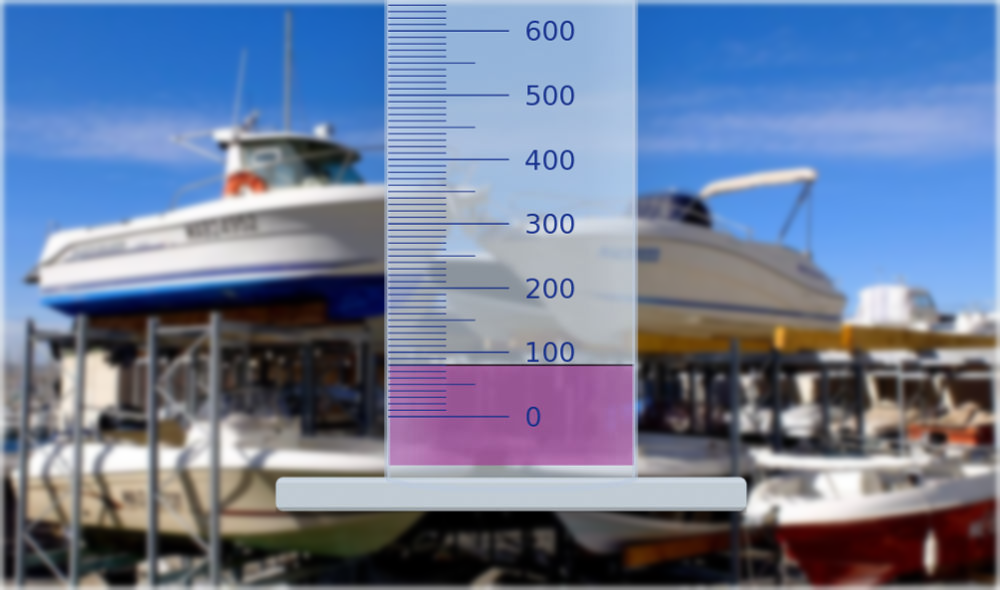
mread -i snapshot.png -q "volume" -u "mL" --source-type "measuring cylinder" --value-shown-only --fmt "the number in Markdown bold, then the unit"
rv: **80** mL
